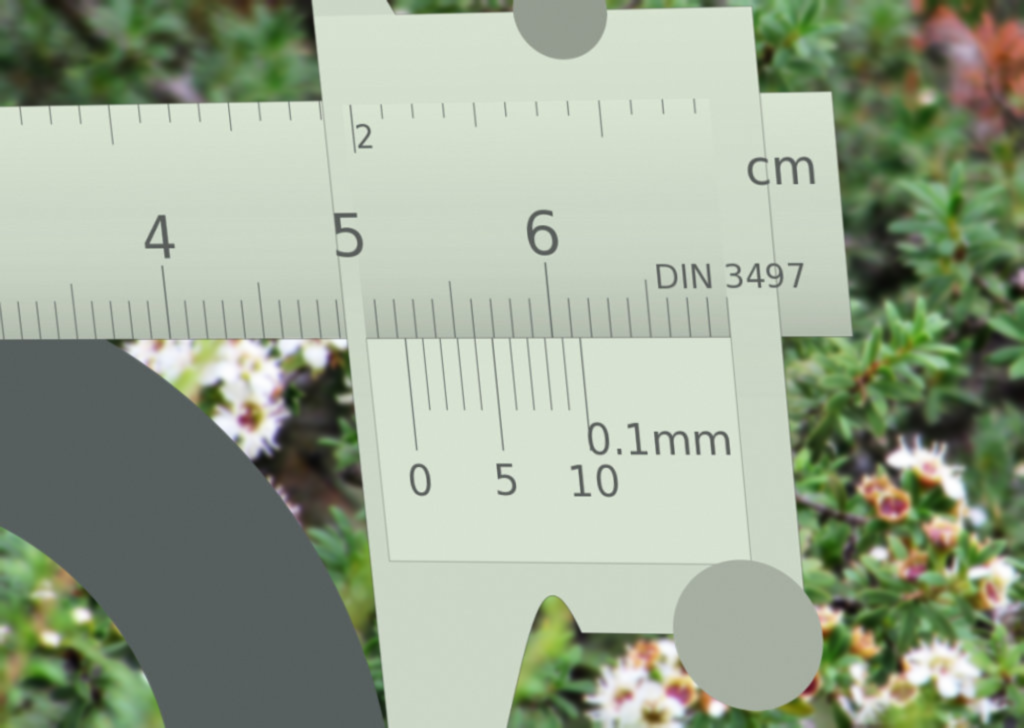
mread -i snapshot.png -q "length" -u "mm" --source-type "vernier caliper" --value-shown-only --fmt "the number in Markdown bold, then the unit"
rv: **52.4** mm
